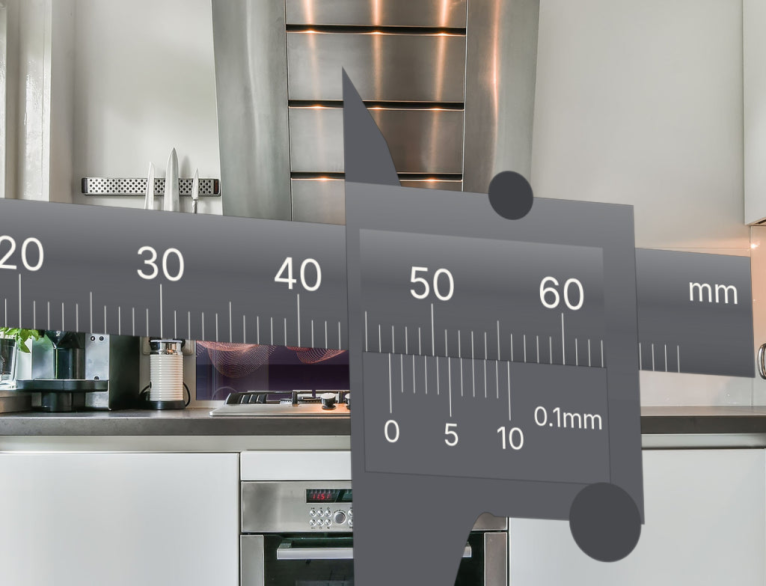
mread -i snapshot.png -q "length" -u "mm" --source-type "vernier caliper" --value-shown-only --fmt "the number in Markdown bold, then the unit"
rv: **46.7** mm
